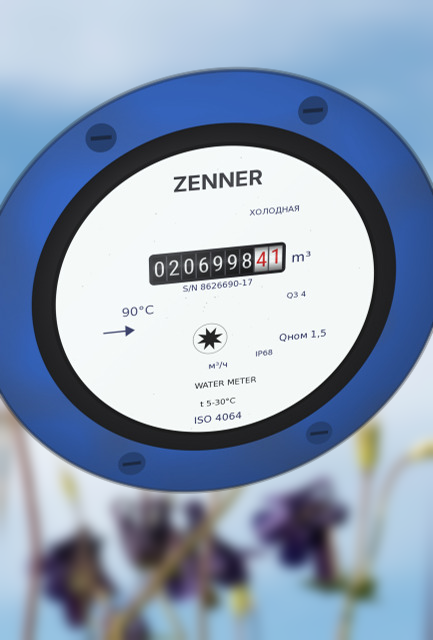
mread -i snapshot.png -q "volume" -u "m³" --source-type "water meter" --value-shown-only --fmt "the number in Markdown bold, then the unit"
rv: **206998.41** m³
